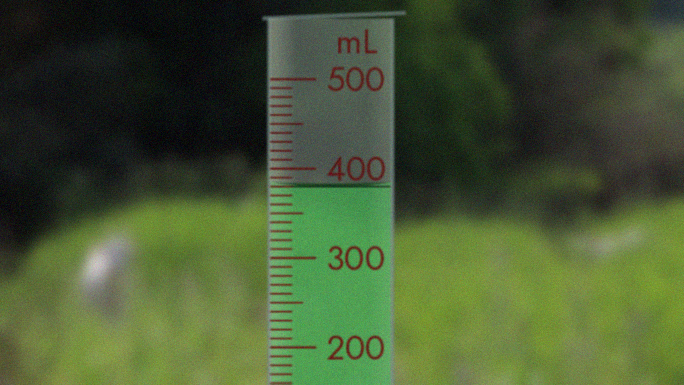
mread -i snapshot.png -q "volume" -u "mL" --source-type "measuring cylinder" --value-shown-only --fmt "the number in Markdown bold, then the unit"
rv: **380** mL
